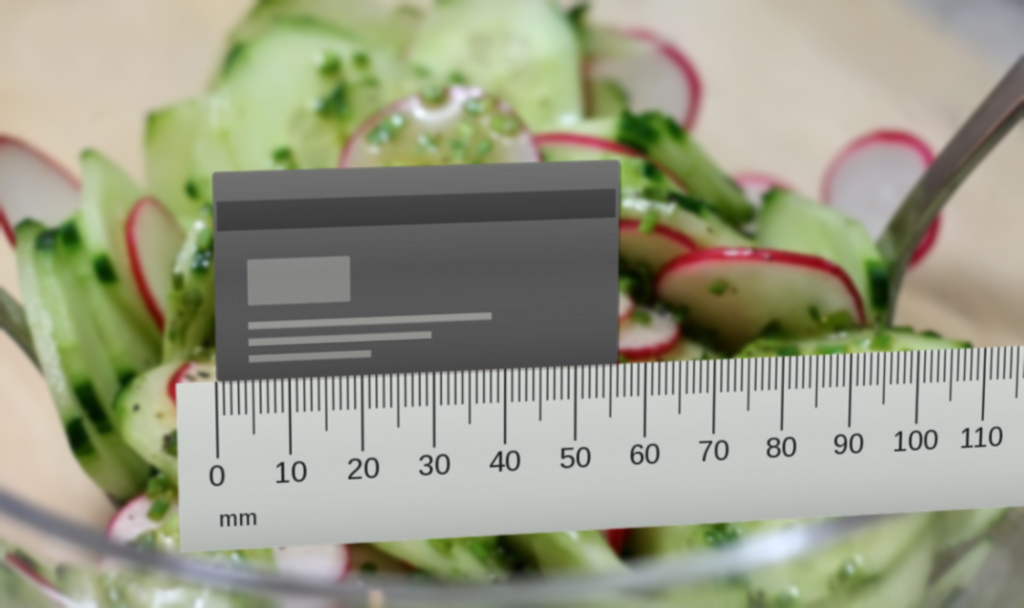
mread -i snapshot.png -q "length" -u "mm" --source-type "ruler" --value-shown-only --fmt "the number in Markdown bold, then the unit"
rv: **56** mm
